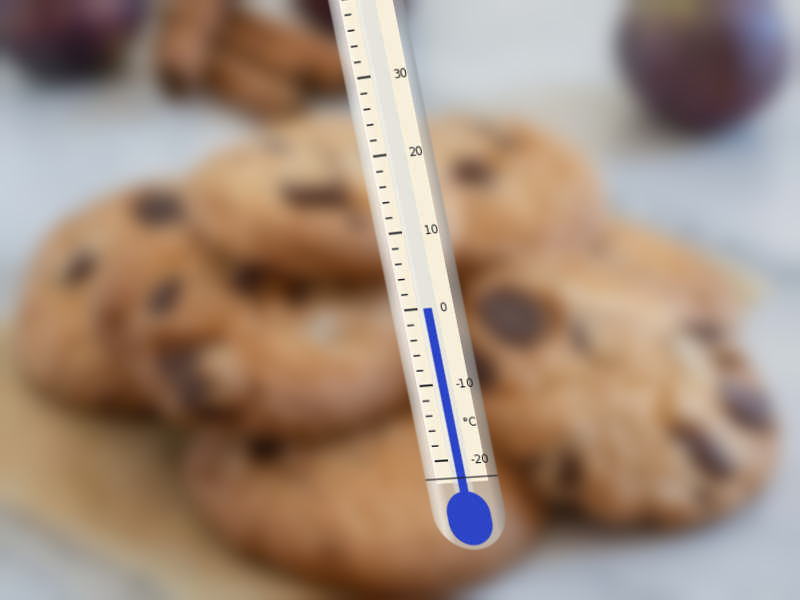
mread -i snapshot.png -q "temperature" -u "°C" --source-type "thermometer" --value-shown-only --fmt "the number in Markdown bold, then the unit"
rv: **0** °C
